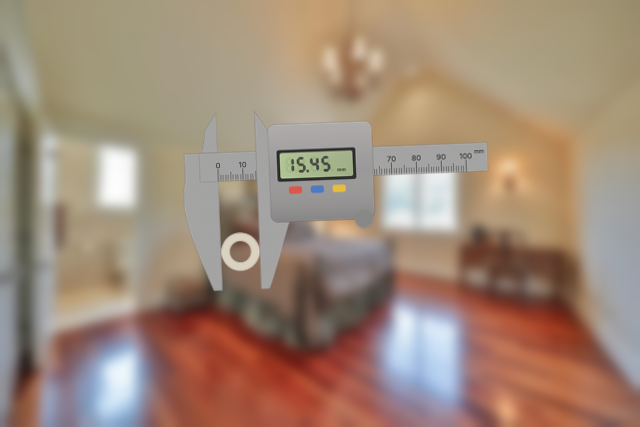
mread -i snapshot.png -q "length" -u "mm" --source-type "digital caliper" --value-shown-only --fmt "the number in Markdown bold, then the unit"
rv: **15.45** mm
